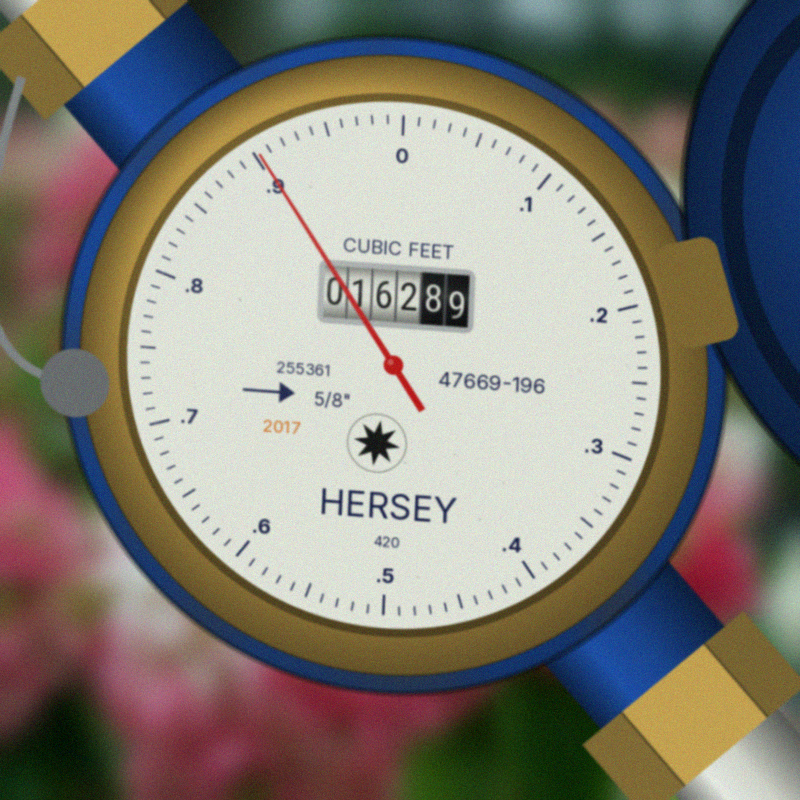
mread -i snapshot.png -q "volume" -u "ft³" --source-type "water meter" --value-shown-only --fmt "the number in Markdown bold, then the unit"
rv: **16288.90** ft³
